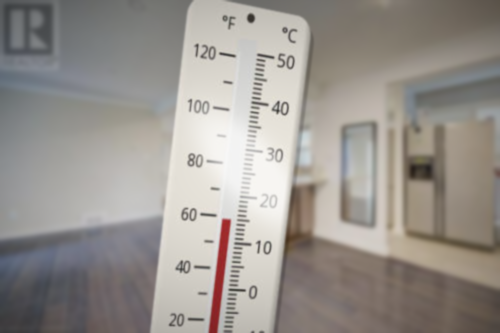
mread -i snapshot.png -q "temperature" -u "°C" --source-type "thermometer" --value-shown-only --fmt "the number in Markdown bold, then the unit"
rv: **15** °C
